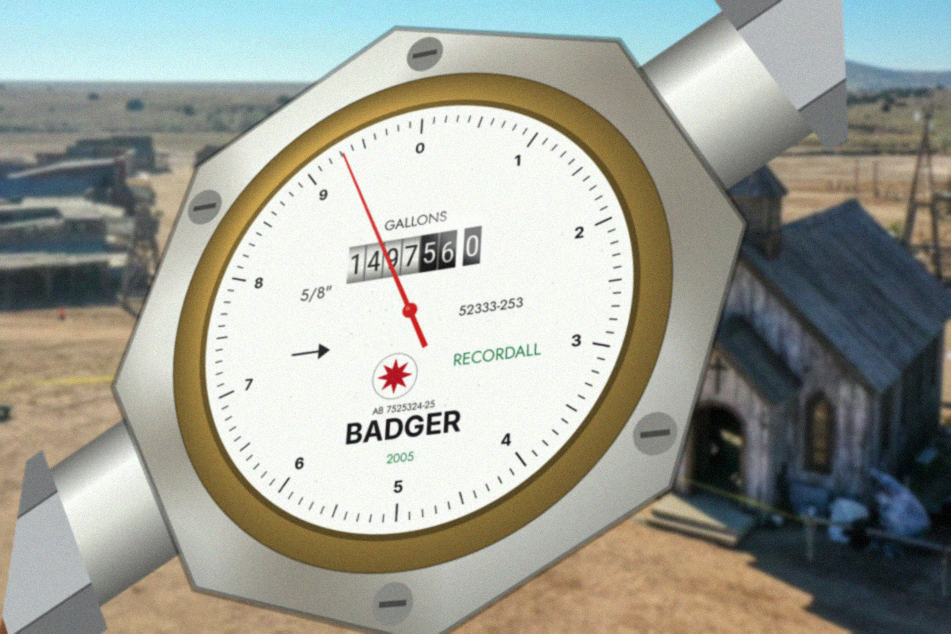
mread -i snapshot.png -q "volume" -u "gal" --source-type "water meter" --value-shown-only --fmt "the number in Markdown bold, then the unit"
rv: **1497559.3** gal
